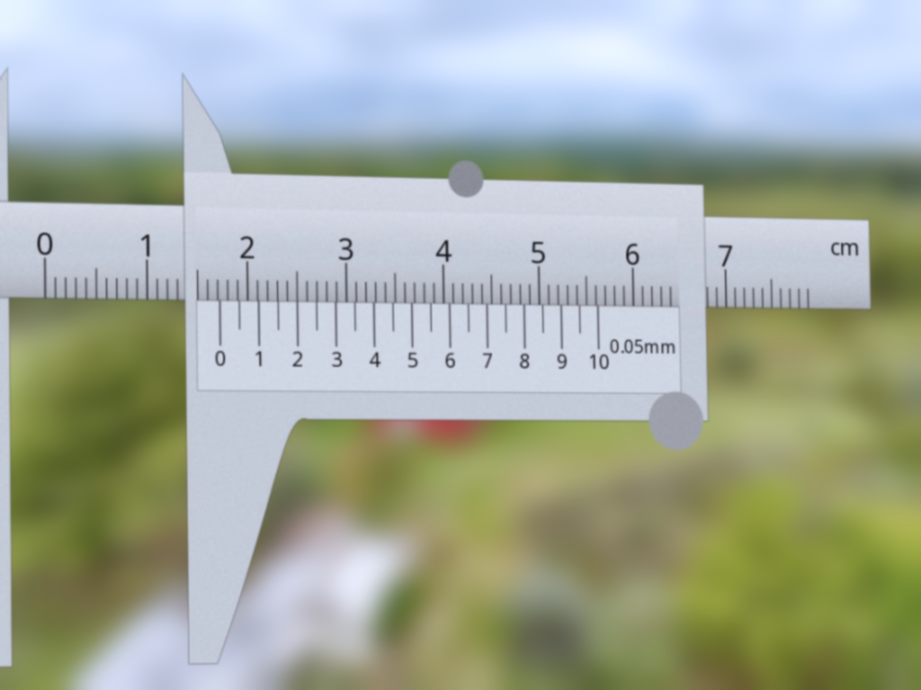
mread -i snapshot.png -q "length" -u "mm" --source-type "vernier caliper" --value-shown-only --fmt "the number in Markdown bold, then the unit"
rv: **17.2** mm
